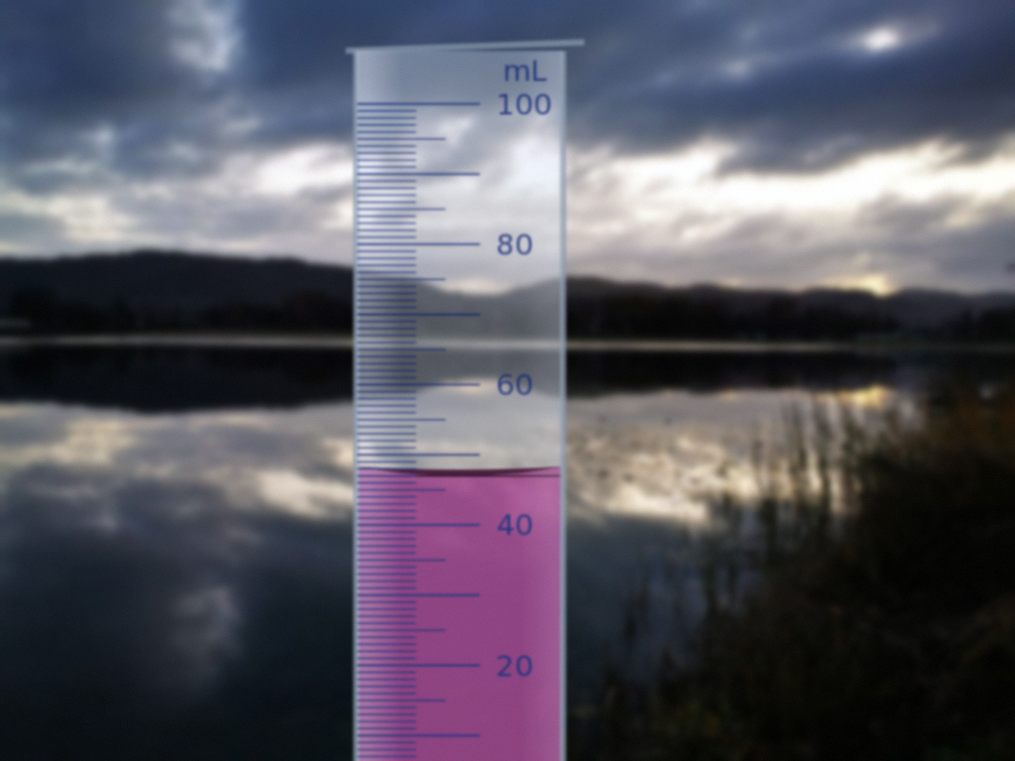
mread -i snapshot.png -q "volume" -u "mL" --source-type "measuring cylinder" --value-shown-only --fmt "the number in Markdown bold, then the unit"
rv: **47** mL
